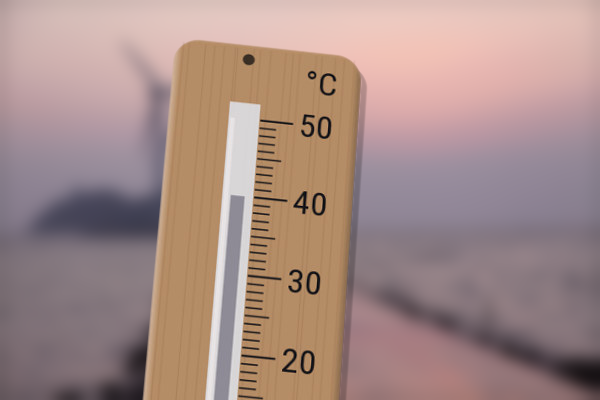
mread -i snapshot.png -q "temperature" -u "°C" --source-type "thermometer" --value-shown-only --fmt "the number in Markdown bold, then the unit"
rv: **40** °C
